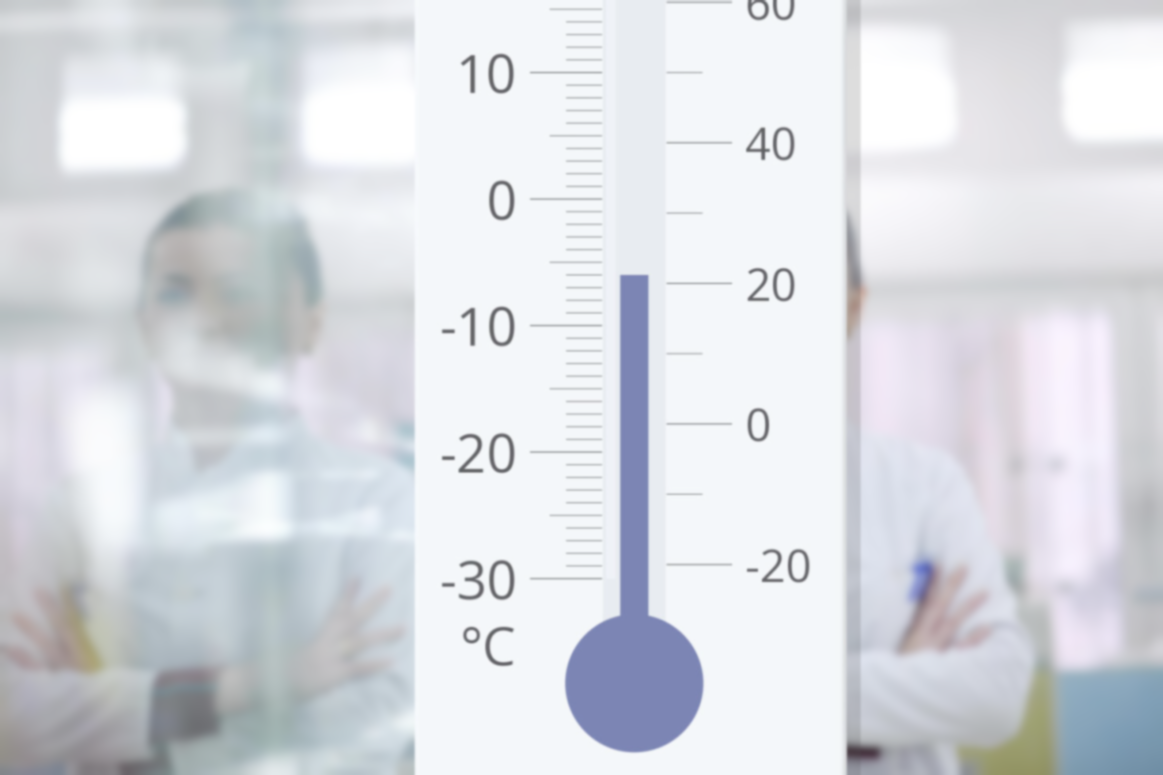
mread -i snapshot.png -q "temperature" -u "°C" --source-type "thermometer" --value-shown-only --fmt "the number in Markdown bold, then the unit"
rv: **-6** °C
